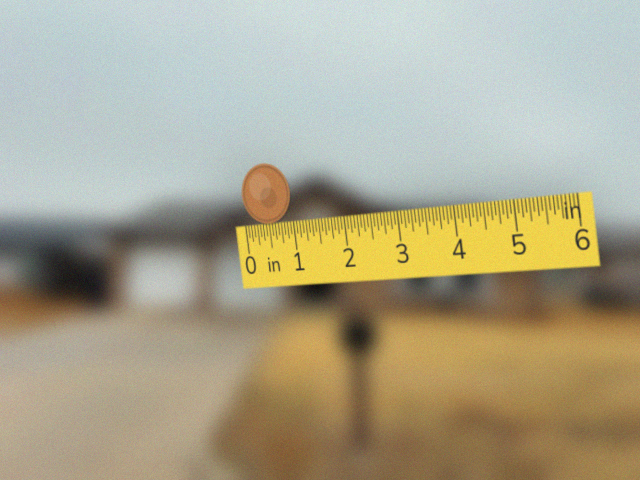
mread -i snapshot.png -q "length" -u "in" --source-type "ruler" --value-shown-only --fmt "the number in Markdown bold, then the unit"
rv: **1** in
